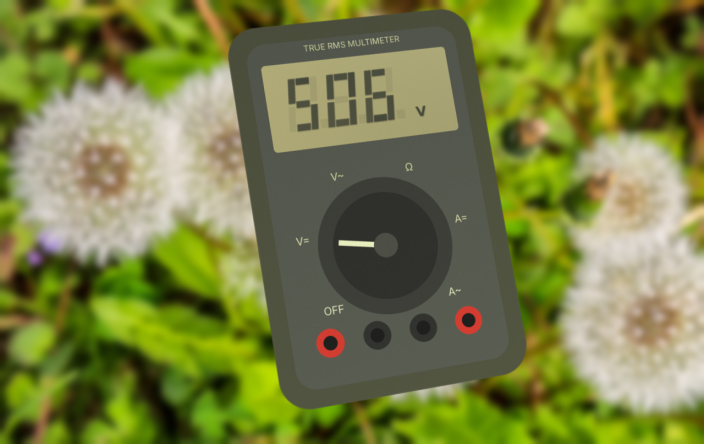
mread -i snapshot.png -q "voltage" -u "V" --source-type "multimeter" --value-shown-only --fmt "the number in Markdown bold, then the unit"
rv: **506** V
